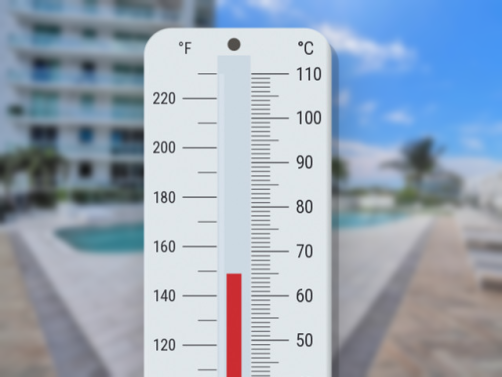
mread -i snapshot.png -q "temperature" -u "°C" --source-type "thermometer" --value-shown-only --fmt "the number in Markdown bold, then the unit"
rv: **65** °C
